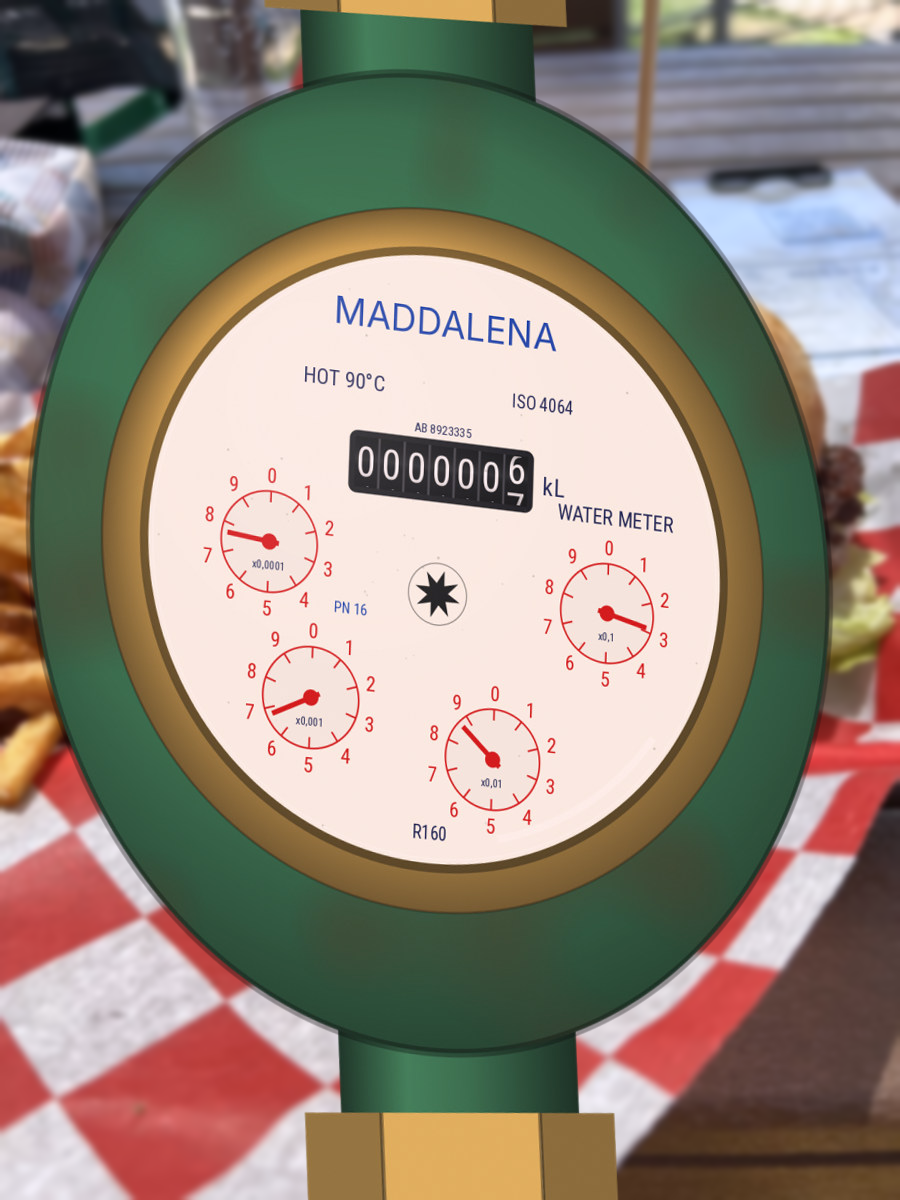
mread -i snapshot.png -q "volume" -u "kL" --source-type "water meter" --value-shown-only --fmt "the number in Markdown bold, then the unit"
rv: **6.2867** kL
